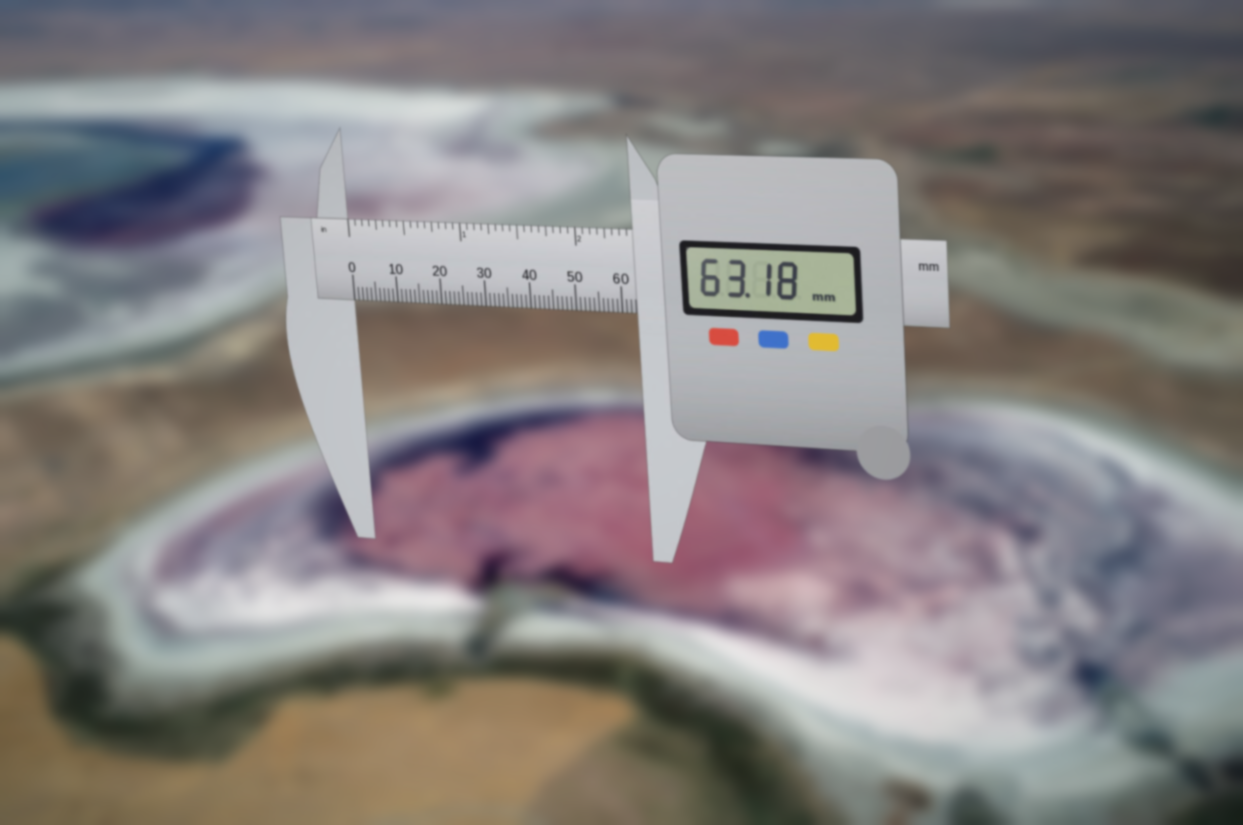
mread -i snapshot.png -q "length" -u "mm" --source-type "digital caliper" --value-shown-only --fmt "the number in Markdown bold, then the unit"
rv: **63.18** mm
